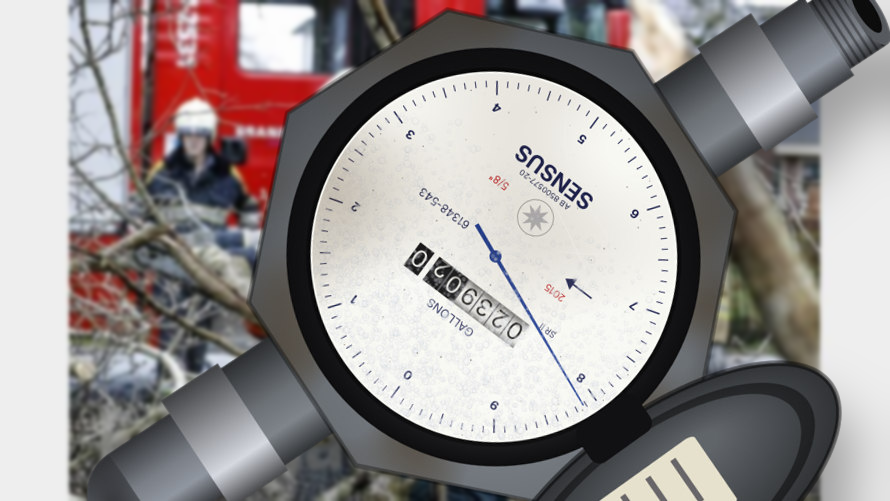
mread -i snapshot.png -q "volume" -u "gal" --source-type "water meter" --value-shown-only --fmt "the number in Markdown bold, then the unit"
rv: **239018.1** gal
